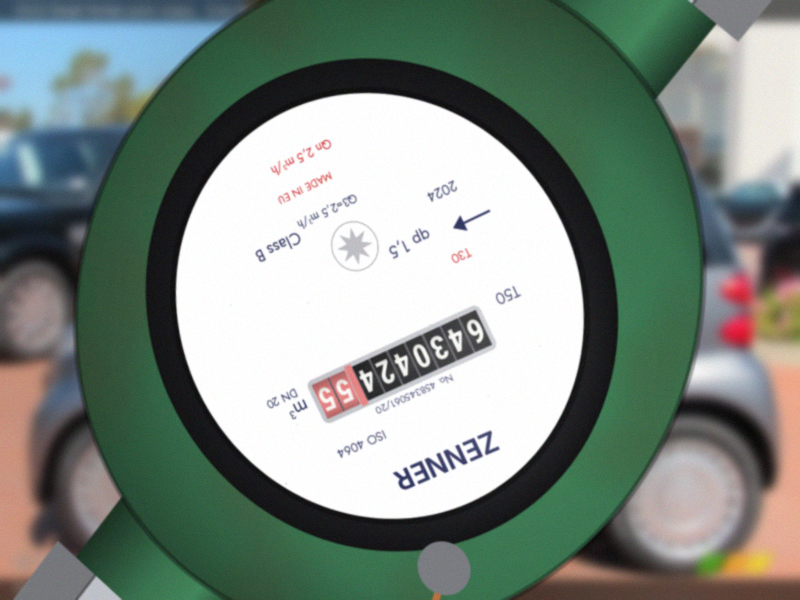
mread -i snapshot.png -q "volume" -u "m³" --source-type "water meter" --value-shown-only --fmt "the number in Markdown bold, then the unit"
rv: **6430424.55** m³
